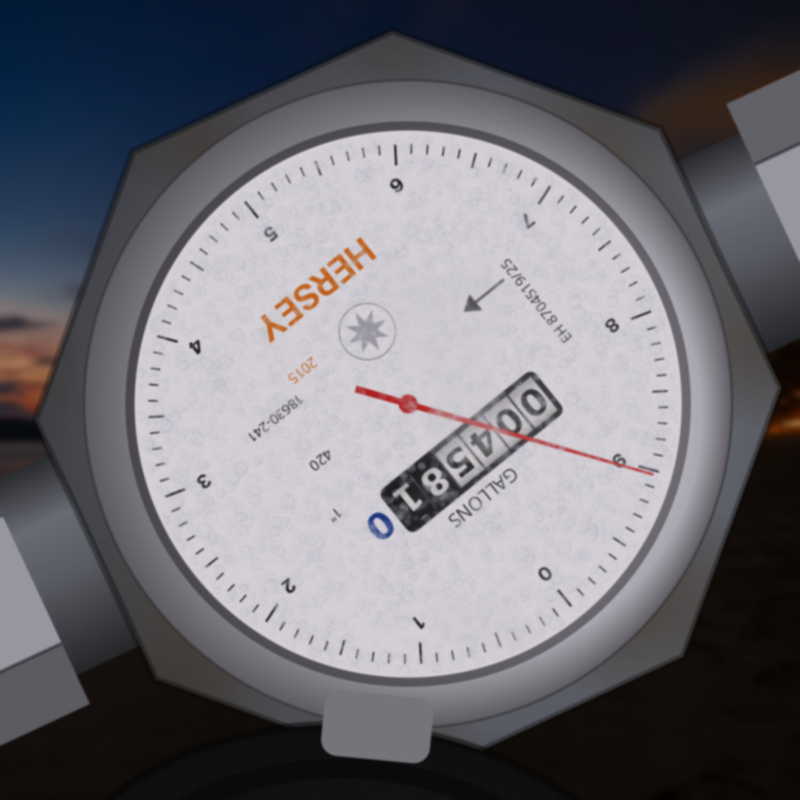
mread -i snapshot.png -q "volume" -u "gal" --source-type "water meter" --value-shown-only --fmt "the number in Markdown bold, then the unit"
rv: **45809.0** gal
